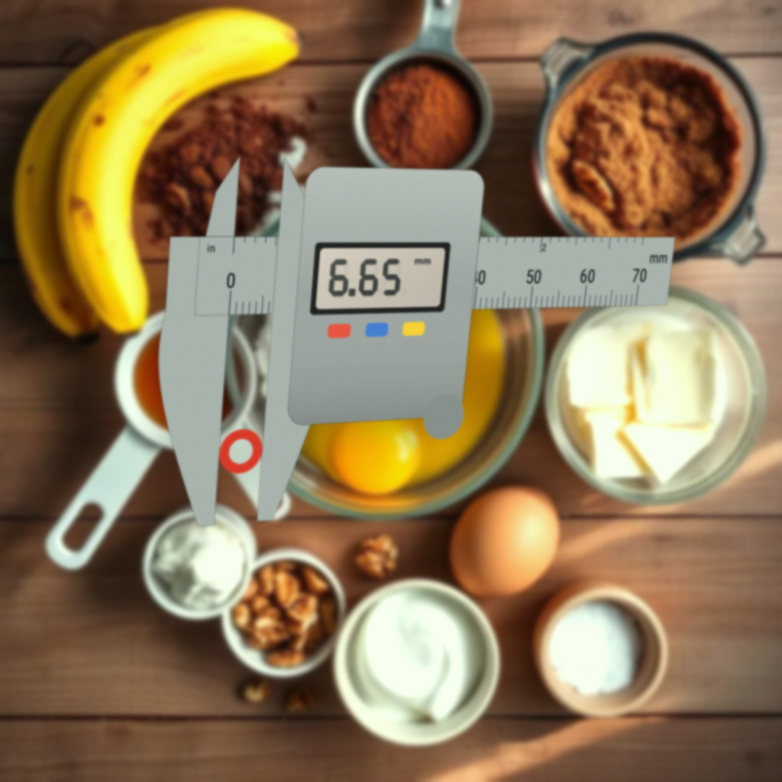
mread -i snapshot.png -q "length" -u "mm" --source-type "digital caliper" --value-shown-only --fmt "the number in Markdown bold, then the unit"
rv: **6.65** mm
